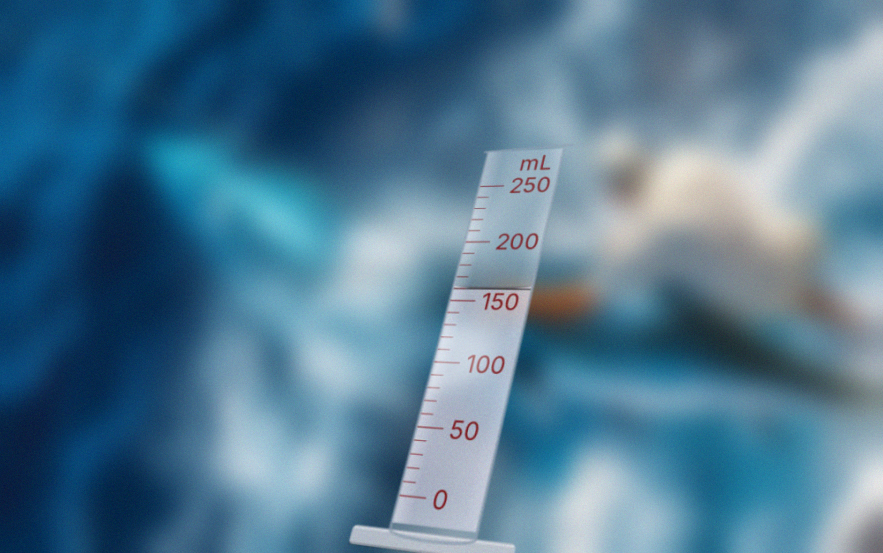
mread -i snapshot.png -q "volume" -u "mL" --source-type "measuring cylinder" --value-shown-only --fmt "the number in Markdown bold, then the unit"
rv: **160** mL
